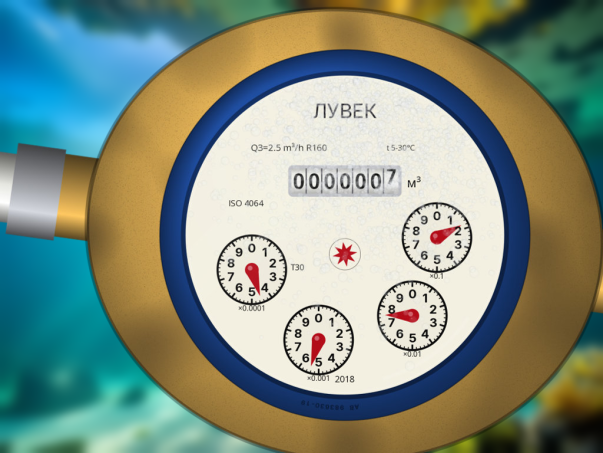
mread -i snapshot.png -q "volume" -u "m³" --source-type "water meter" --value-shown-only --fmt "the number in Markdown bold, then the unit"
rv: **7.1754** m³
